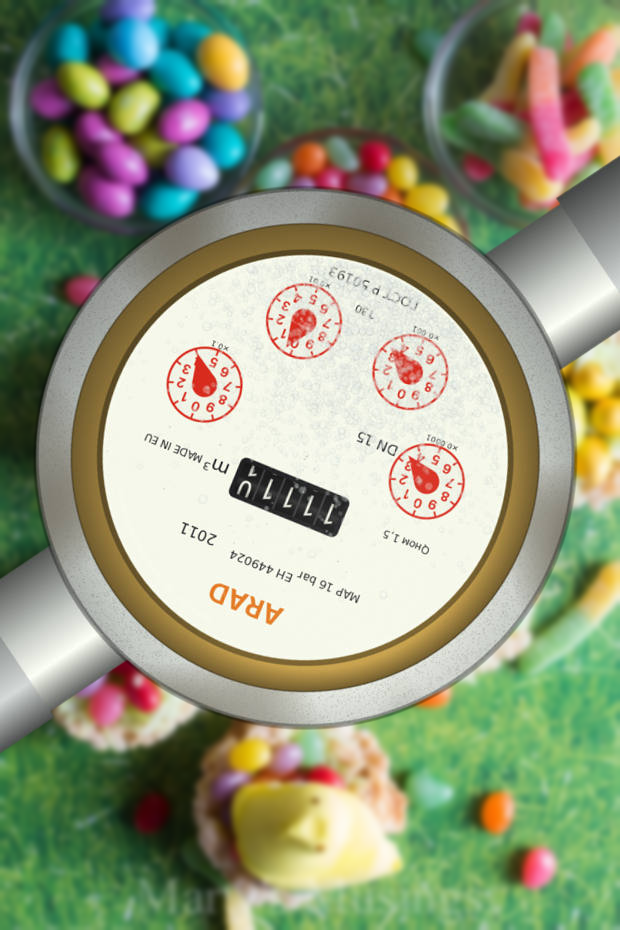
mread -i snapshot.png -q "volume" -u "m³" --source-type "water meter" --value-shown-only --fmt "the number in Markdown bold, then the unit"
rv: **11110.4033** m³
